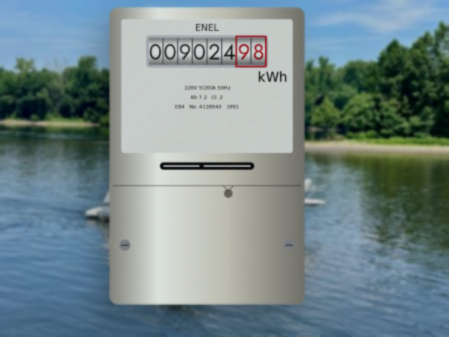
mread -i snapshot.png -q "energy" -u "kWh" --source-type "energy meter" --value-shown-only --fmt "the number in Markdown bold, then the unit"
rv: **9024.98** kWh
